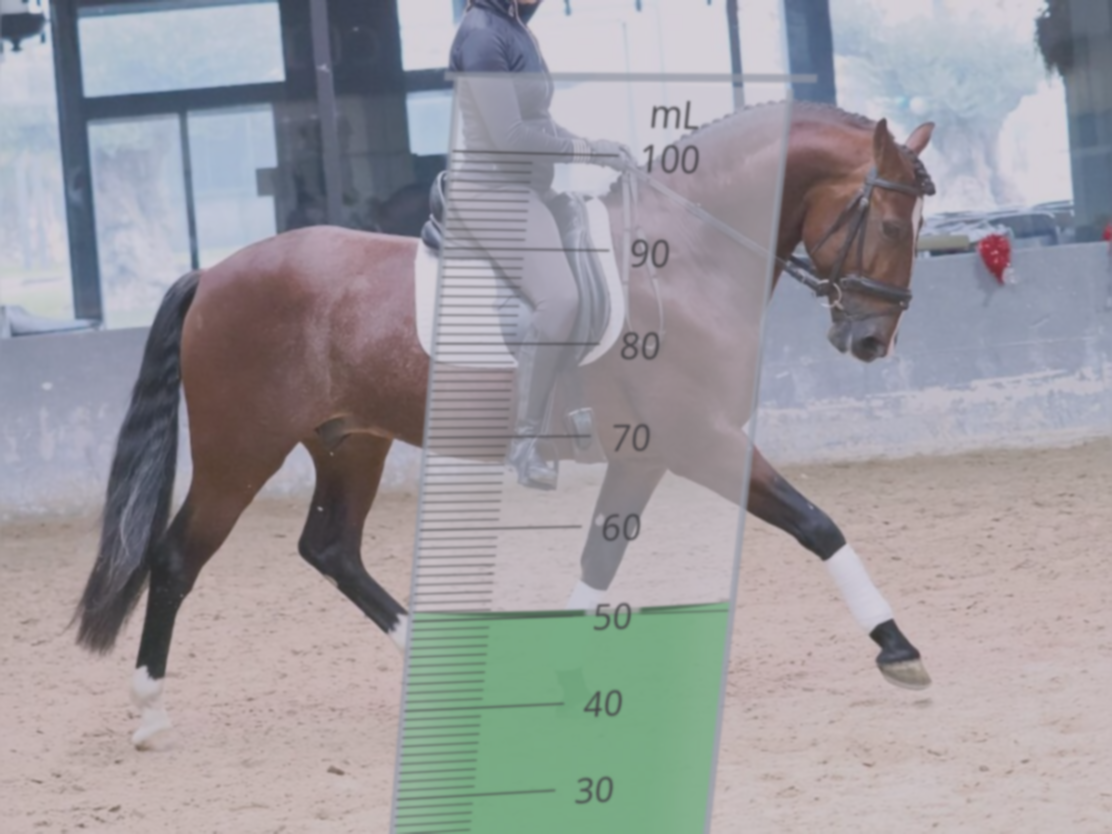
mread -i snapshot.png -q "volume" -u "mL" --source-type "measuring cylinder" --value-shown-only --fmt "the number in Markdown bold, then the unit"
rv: **50** mL
